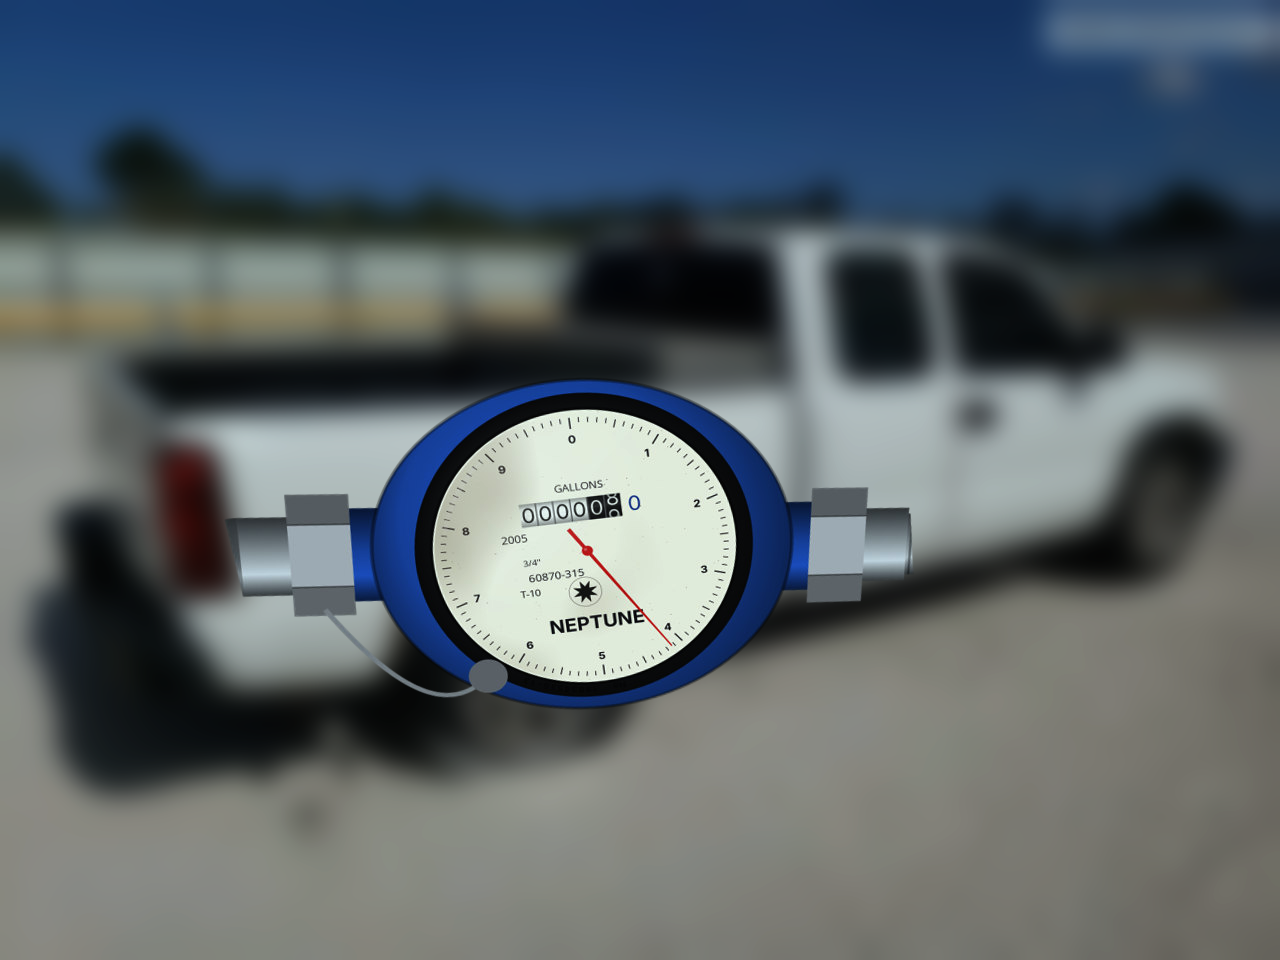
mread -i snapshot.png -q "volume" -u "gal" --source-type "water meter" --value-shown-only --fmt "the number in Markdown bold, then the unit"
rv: **84.1** gal
